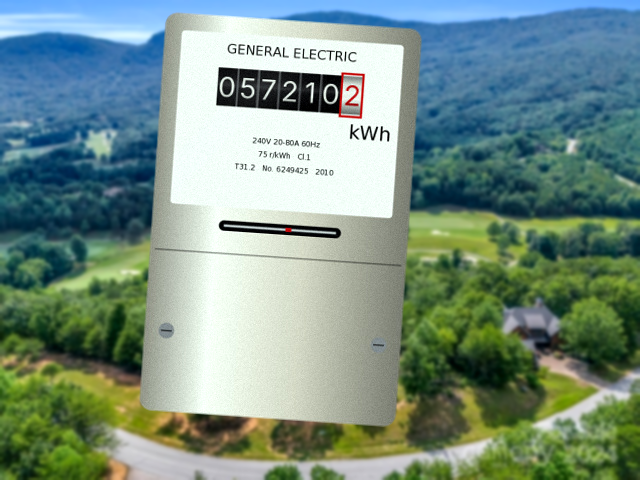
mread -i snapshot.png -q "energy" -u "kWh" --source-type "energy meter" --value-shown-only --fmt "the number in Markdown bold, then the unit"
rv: **57210.2** kWh
